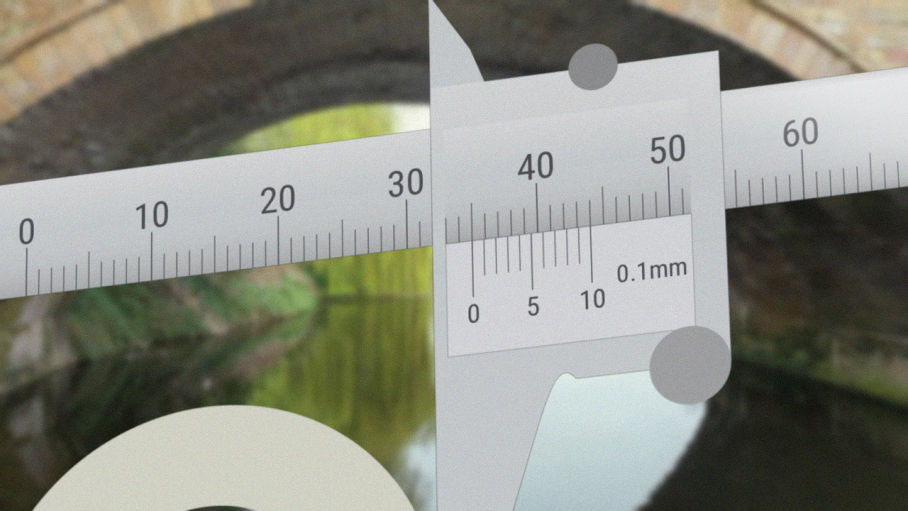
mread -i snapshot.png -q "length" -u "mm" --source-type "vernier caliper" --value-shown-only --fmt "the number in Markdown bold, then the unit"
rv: **35.0** mm
